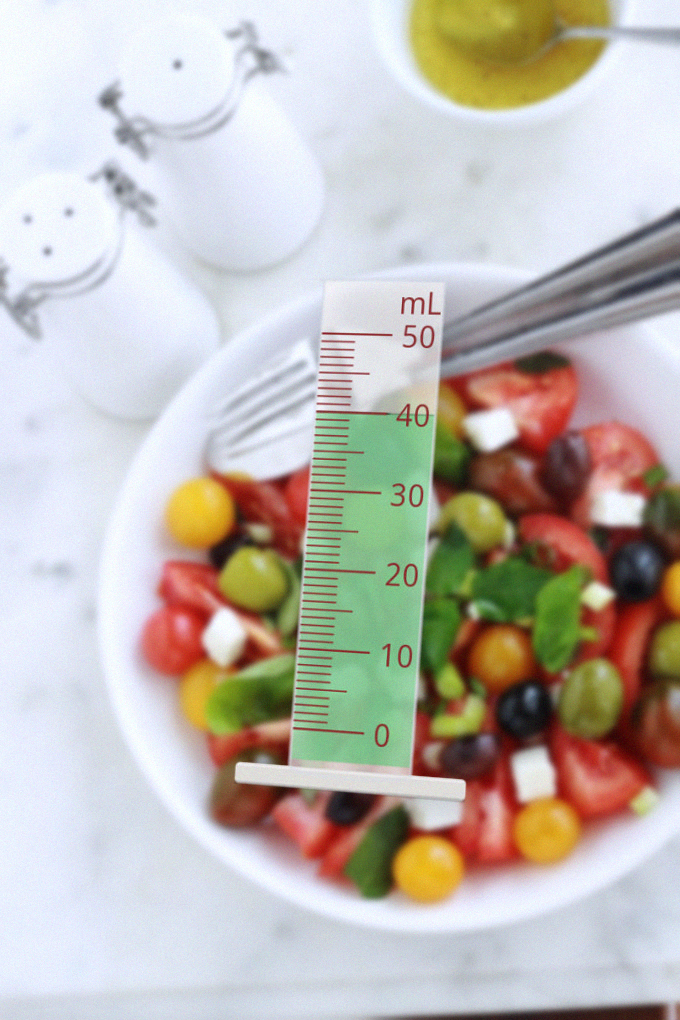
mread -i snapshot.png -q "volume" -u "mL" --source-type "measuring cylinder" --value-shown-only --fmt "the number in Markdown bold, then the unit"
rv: **40** mL
